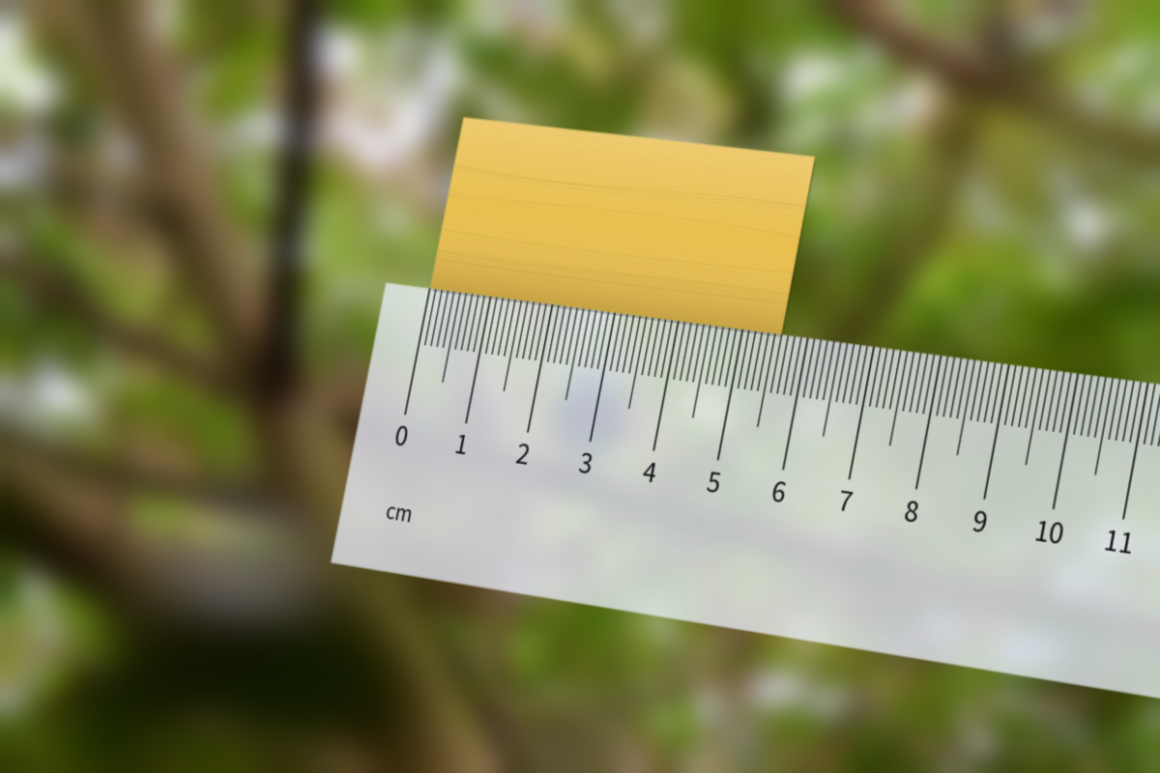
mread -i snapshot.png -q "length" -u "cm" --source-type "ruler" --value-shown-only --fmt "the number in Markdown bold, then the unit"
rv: **5.6** cm
